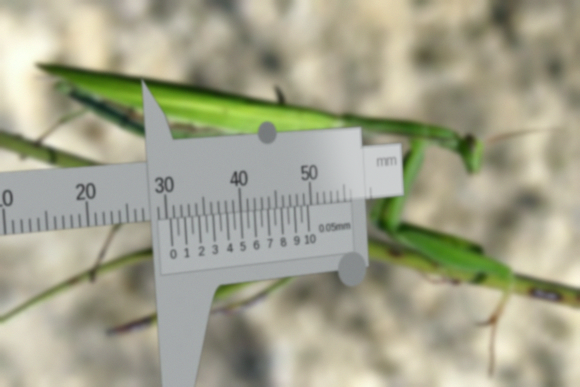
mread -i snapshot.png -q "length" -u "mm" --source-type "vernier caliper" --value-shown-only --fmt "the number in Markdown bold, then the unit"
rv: **30.5** mm
